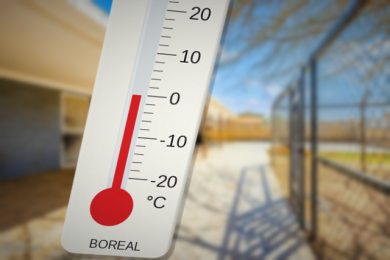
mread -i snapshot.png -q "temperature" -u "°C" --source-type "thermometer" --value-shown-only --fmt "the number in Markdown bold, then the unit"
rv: **0** °C
